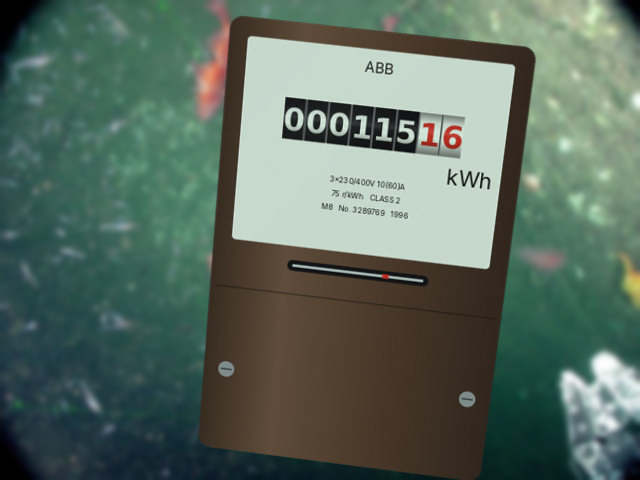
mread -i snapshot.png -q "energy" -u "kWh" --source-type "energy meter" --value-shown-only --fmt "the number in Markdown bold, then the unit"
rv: **115.16** kWh
